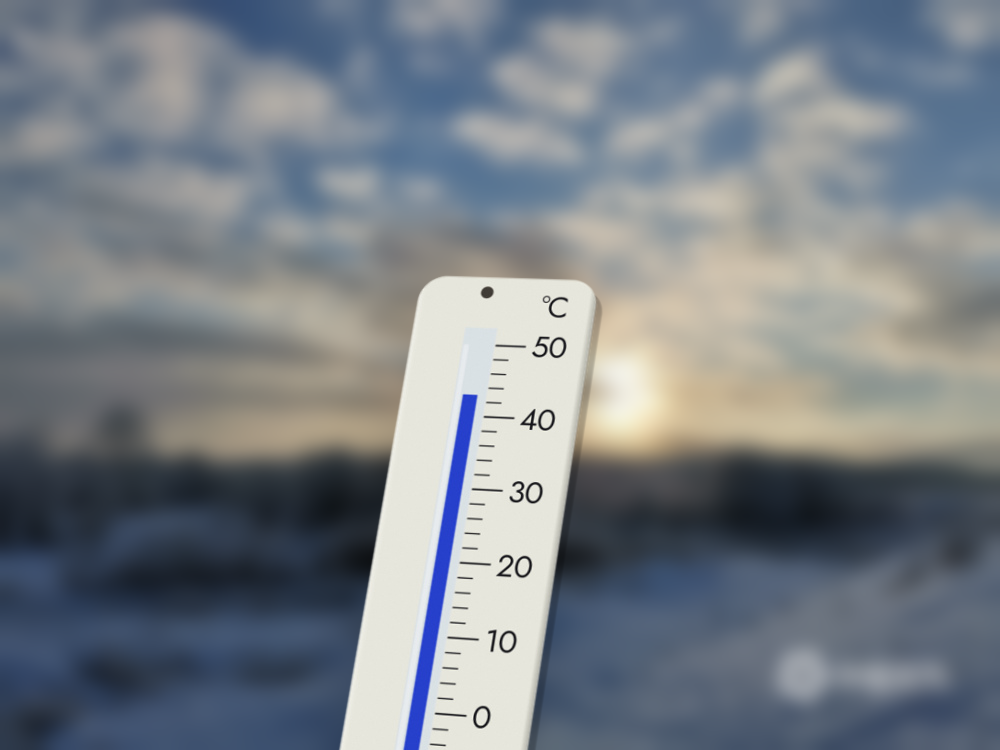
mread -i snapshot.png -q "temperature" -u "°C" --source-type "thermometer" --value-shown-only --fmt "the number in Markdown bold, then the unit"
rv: **43** °C
